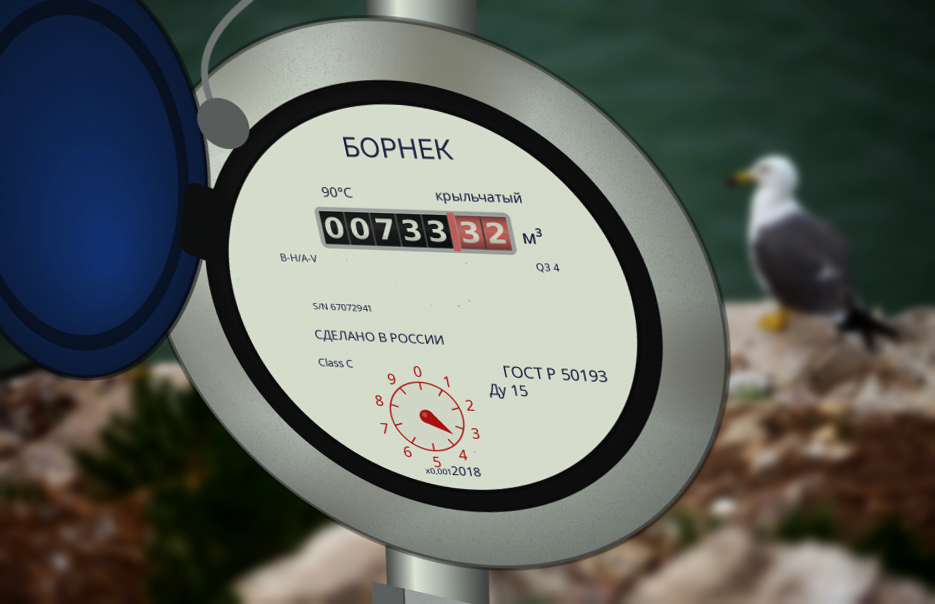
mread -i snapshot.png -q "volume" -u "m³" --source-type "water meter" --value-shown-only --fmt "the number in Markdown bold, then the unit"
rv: **733.323** m³
